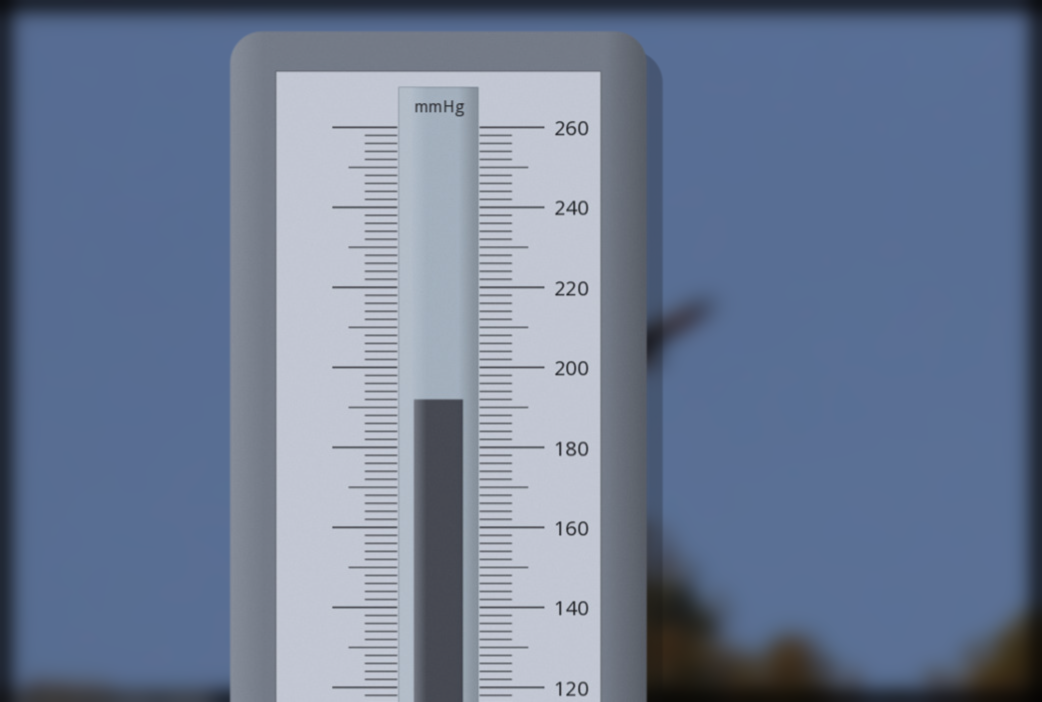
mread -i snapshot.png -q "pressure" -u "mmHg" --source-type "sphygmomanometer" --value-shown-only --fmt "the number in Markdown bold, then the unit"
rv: **192** mmHg
